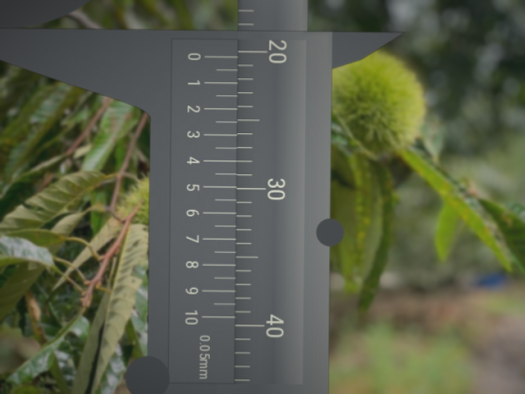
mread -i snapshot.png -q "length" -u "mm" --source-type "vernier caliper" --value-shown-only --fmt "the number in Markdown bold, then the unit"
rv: **20.4** mm
